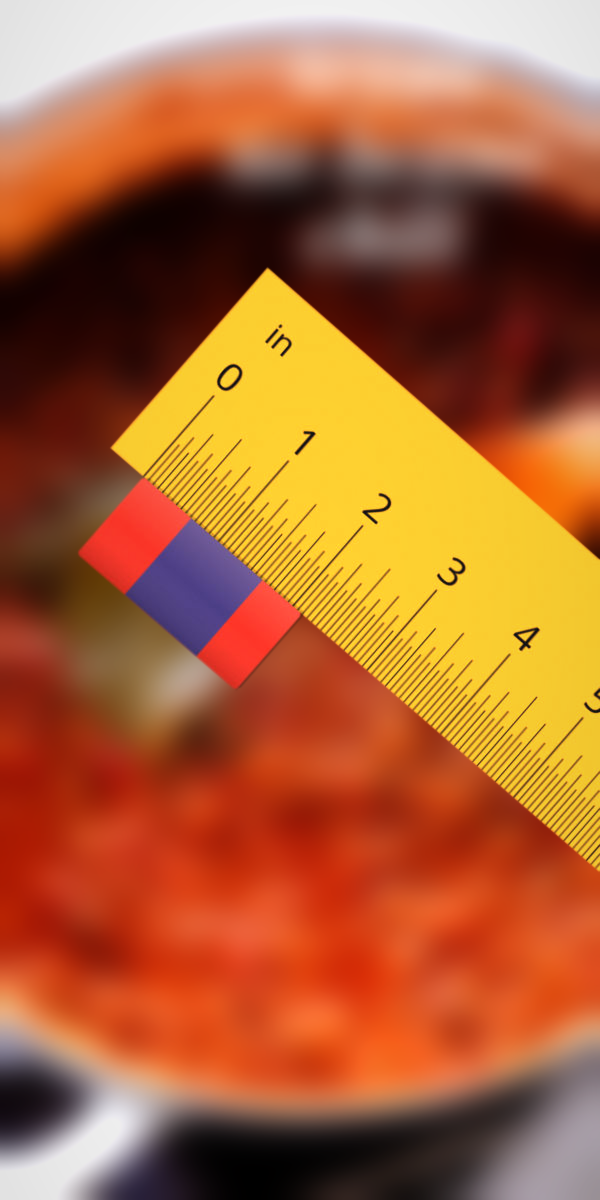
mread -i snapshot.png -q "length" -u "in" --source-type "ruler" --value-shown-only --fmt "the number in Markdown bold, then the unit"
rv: **2.125** in
